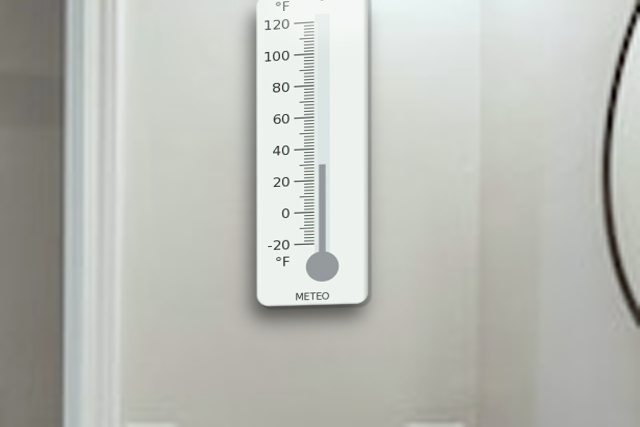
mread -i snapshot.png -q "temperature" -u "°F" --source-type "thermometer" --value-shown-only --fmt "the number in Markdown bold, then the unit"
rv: **30** °F
